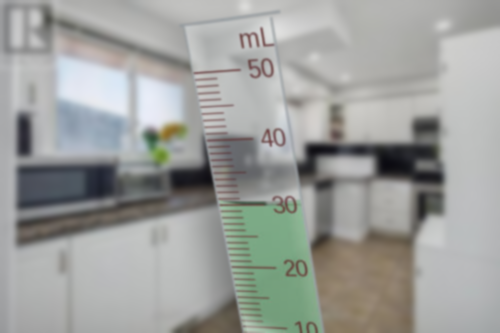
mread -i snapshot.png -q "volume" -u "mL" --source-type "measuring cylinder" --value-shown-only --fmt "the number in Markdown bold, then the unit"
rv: **30** mL
